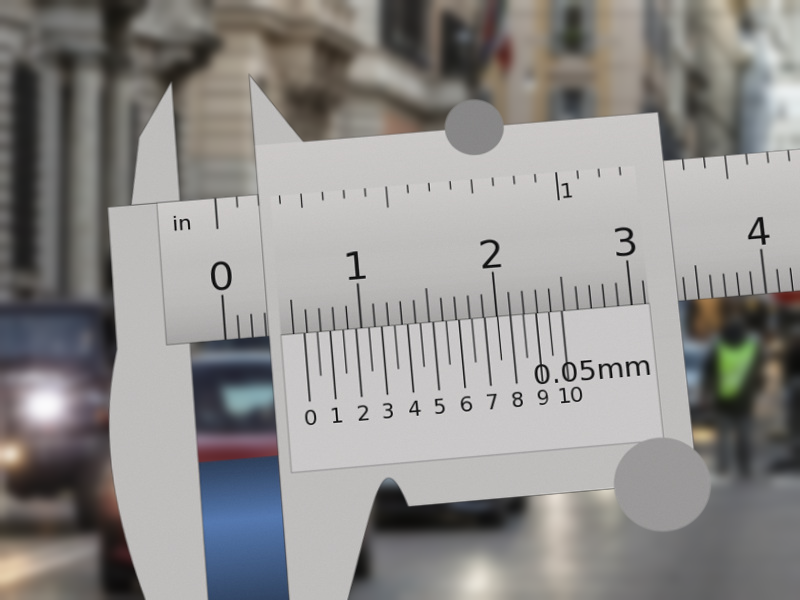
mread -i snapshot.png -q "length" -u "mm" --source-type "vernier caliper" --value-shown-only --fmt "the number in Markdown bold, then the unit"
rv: **5.8** mm
